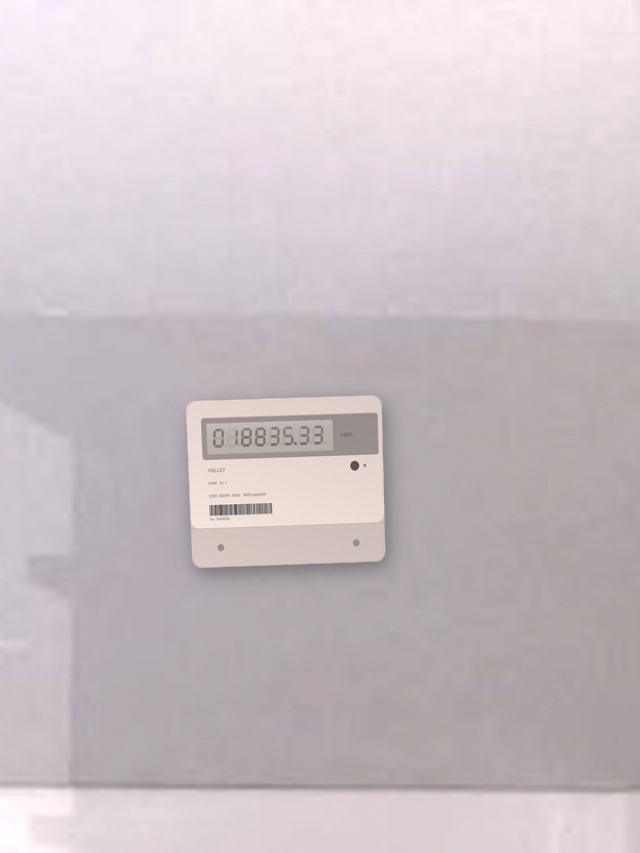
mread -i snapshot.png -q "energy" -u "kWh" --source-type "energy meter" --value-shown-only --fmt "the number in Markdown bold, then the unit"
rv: **18835.33** kWh
